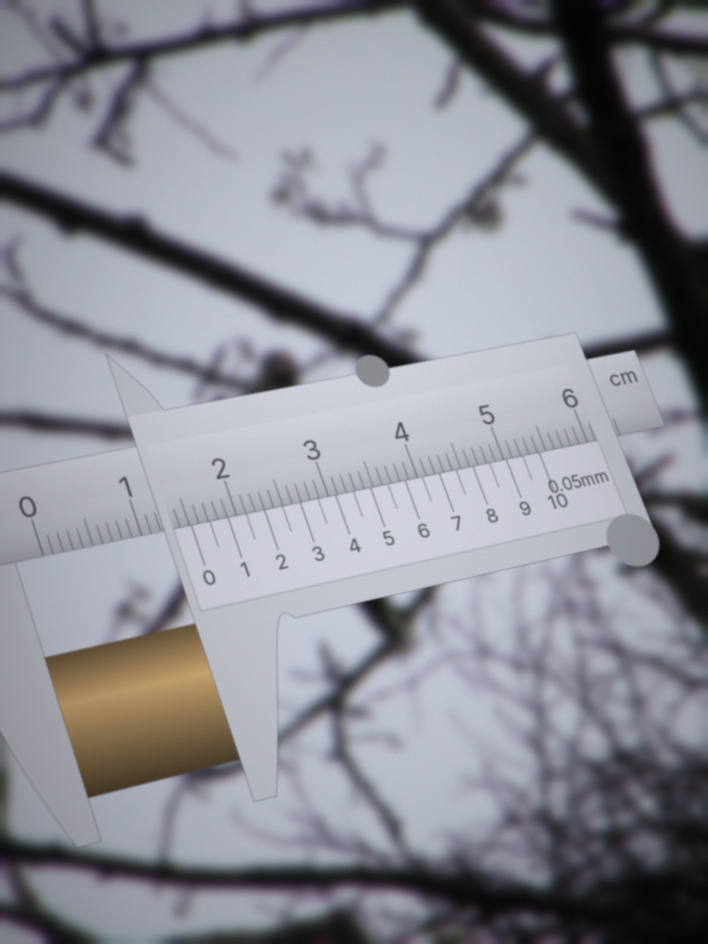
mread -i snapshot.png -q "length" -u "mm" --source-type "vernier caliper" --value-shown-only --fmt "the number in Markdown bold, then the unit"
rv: **15.2** mm
